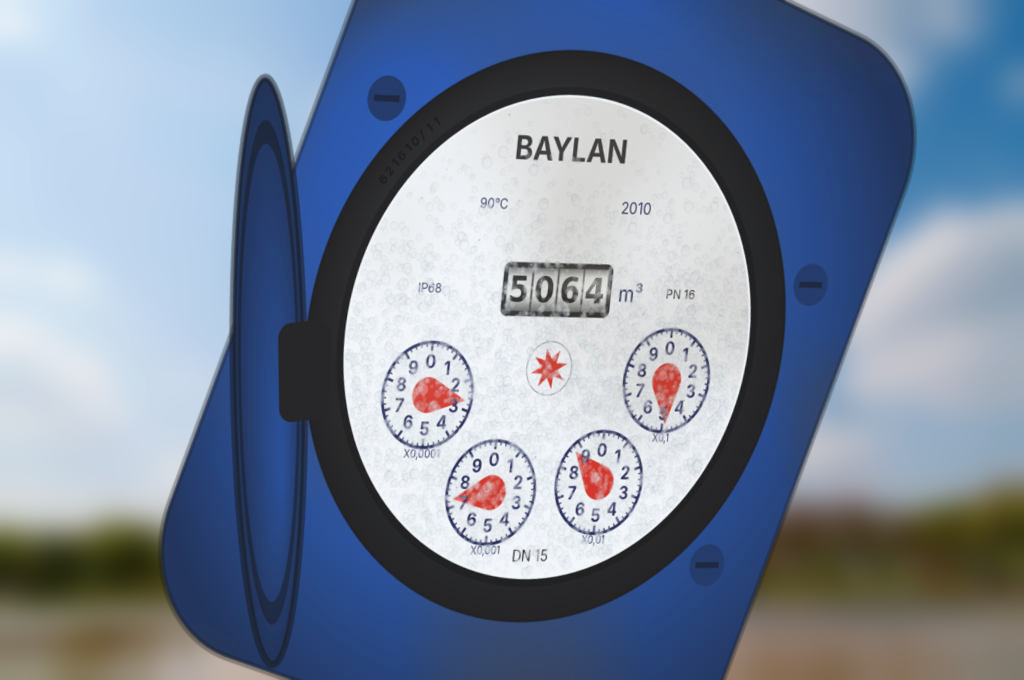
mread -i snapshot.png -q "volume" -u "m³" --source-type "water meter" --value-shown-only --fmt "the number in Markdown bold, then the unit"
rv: **5064.4872** m³
